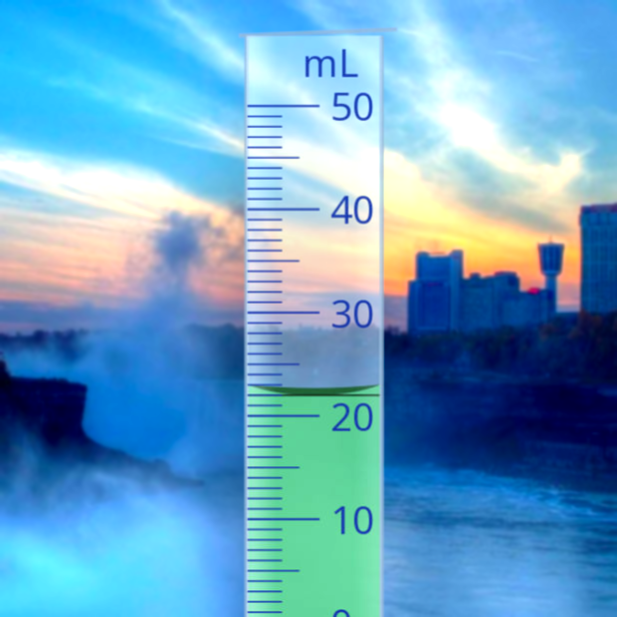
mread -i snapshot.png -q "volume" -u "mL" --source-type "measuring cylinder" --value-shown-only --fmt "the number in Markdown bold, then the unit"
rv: **22** mL
